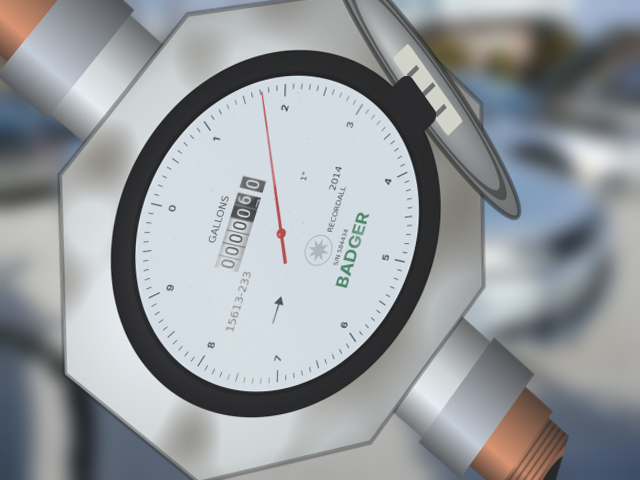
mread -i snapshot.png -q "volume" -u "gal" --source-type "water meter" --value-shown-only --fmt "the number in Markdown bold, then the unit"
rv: **61.7** gal
